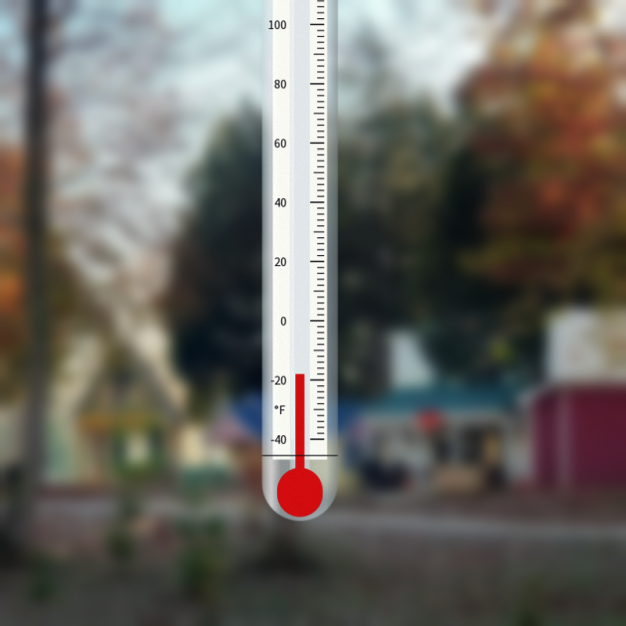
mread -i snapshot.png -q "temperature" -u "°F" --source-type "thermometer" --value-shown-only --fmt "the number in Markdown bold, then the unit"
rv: **-18** °F
